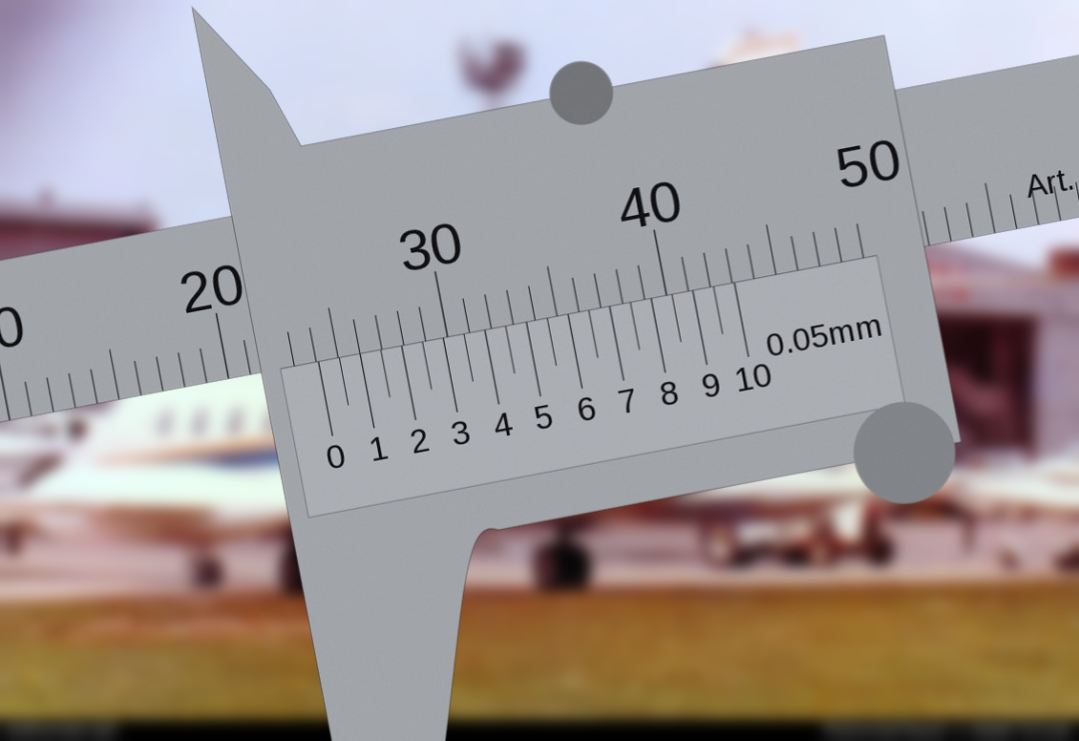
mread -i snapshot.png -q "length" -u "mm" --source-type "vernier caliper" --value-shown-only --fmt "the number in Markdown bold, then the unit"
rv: **24.10** mm
